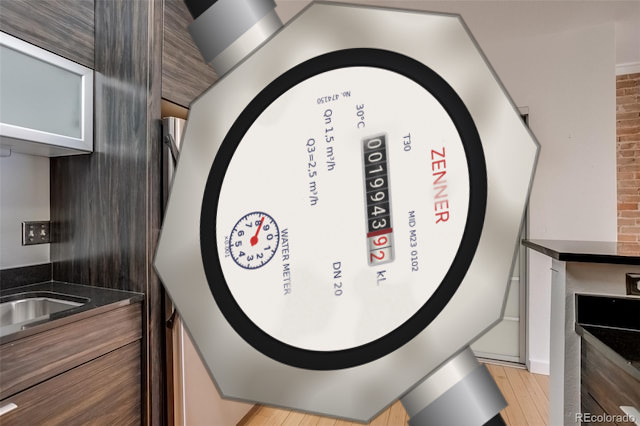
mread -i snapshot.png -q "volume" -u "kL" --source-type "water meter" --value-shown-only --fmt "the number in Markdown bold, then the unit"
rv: **19943.918** kL
